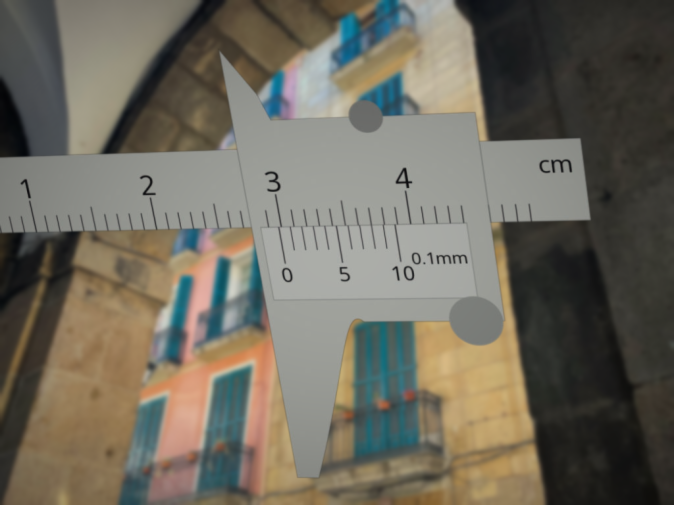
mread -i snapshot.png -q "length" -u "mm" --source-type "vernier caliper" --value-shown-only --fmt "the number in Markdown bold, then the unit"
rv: **29.8** mm
